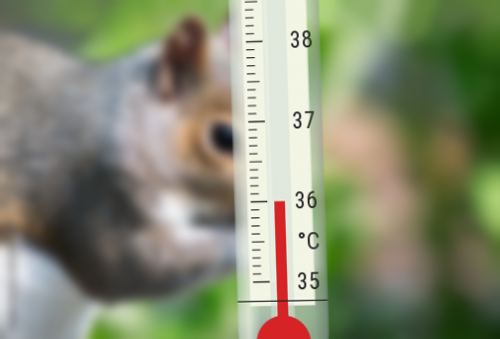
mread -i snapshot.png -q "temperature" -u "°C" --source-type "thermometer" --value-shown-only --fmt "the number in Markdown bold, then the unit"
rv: **36** °C
